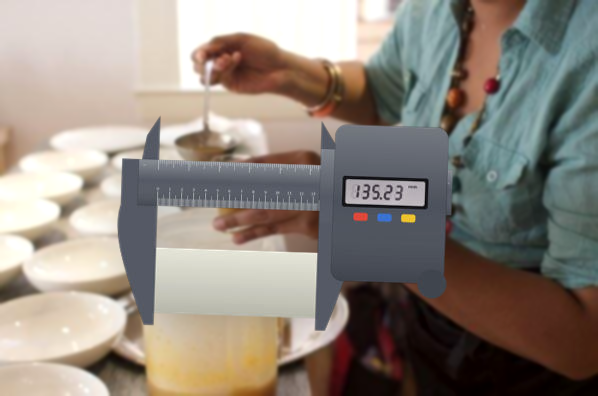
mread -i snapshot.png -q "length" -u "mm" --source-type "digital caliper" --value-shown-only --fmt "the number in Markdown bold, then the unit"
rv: **135.23** mm
